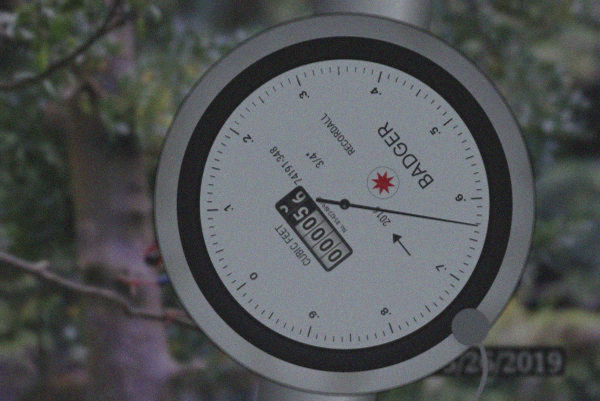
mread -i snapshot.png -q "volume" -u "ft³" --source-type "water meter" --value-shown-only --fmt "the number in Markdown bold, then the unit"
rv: **55.63** ft³
